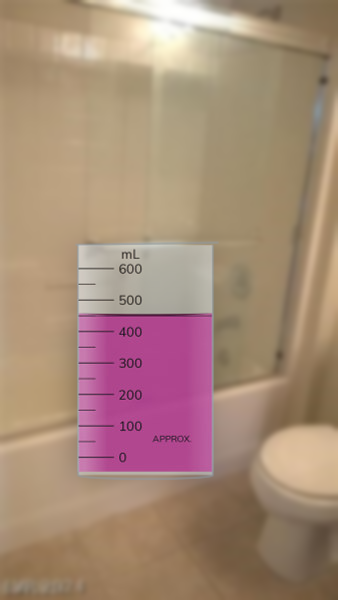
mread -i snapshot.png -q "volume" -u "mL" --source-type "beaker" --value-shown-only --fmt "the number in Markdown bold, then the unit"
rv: **450** mL
